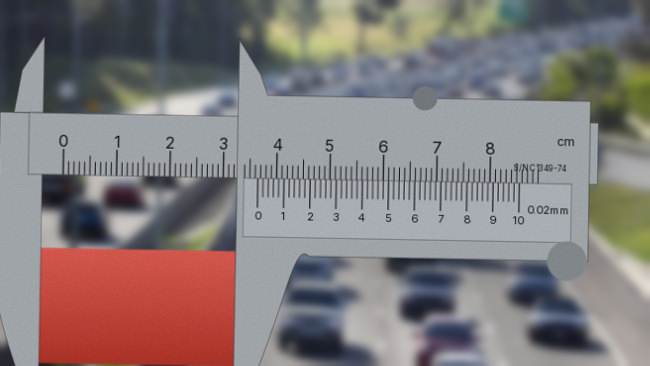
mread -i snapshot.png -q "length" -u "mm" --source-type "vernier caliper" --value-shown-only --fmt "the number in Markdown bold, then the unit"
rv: **36.5** mm
